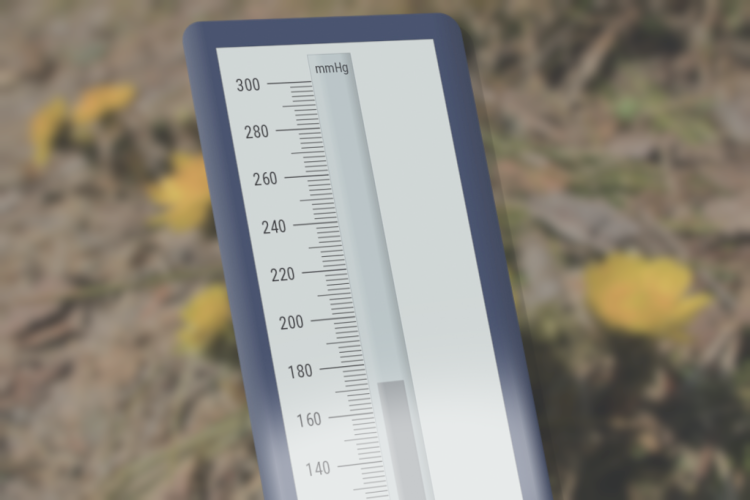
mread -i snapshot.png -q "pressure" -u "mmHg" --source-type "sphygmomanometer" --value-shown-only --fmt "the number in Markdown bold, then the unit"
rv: **172** mmHg
